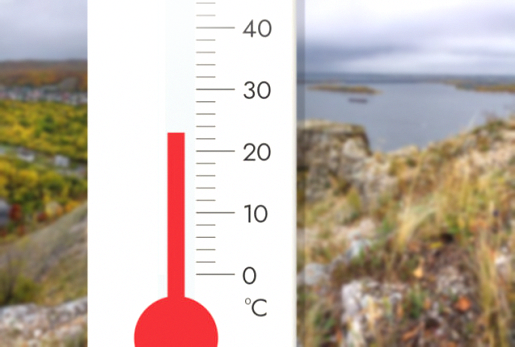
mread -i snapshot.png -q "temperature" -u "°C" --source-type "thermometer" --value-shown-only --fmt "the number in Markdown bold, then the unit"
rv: **23** °C
